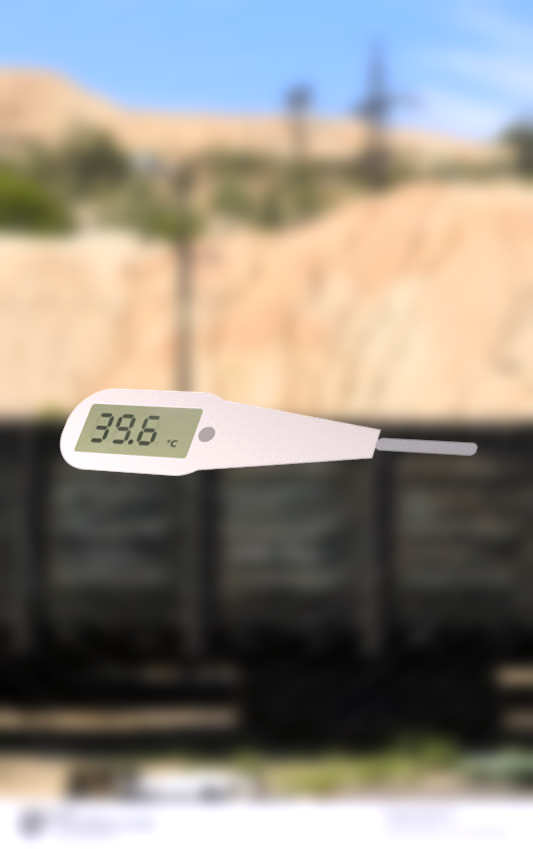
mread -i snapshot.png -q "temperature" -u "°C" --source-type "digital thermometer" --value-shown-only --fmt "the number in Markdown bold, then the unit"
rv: **39.6** °C
